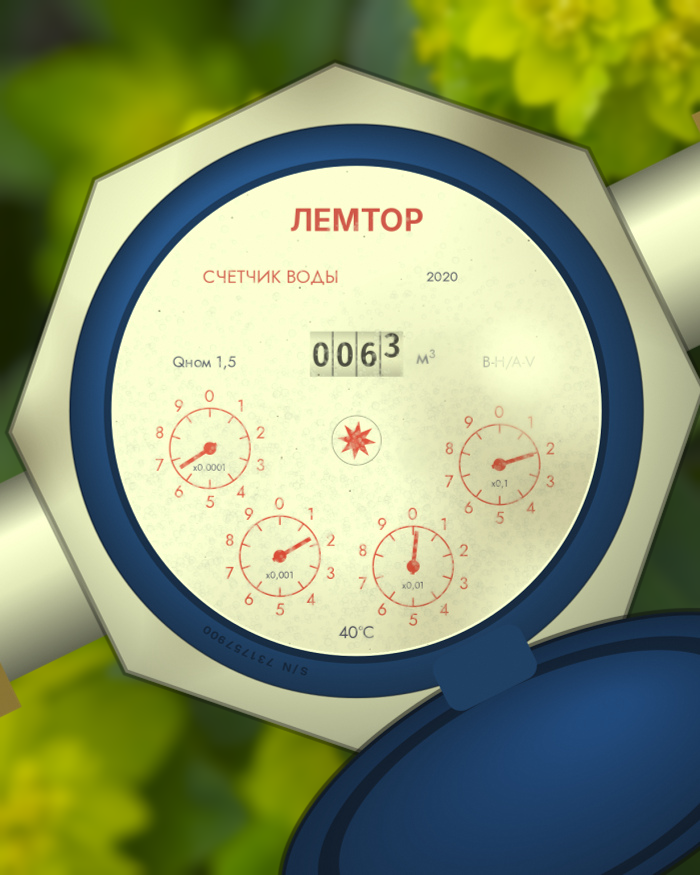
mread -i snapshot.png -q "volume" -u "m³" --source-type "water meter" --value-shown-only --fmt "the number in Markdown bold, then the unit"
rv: **63.2016** m³
